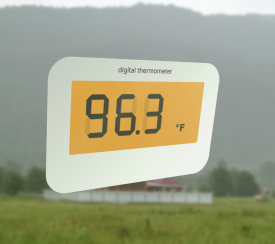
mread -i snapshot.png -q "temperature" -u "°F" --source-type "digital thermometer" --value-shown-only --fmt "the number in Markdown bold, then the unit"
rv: **96.3** °F
